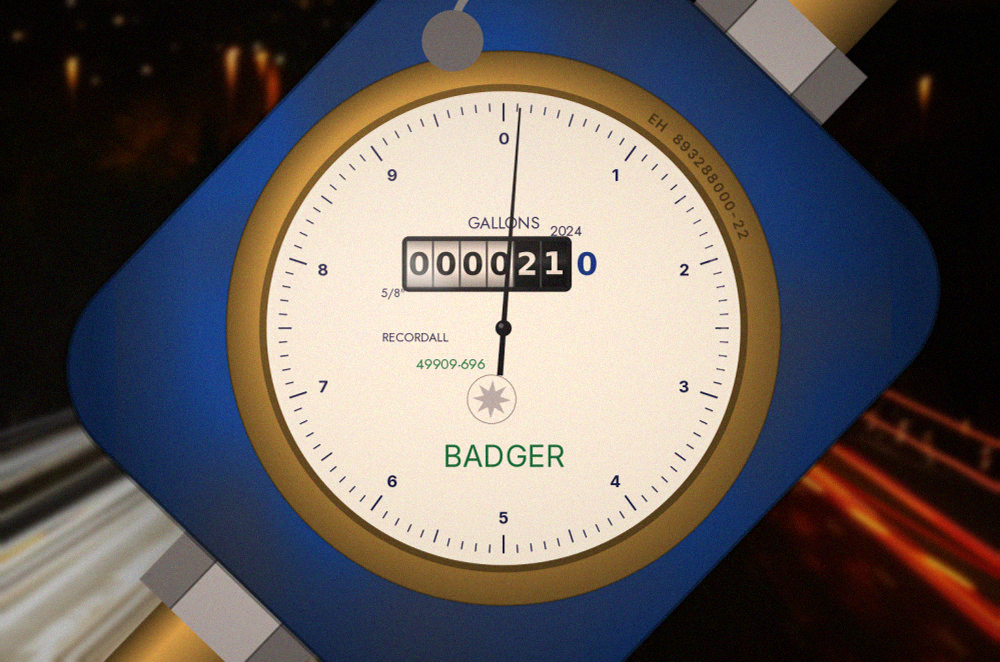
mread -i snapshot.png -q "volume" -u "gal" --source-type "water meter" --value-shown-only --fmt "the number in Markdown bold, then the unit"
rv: **210.1** gal
